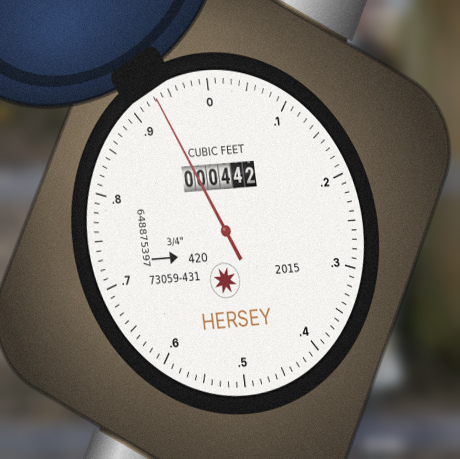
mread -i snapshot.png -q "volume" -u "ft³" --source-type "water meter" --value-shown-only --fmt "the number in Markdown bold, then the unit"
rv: **441.93** ft³
